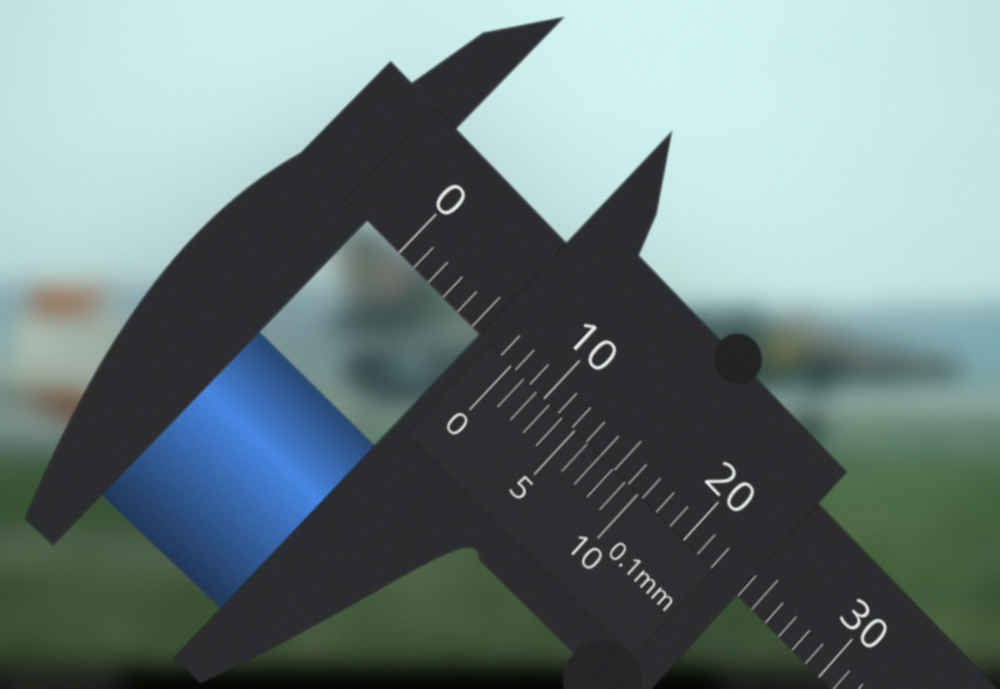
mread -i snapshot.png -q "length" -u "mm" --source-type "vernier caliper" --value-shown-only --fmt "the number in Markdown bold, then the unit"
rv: **7.7** mm
